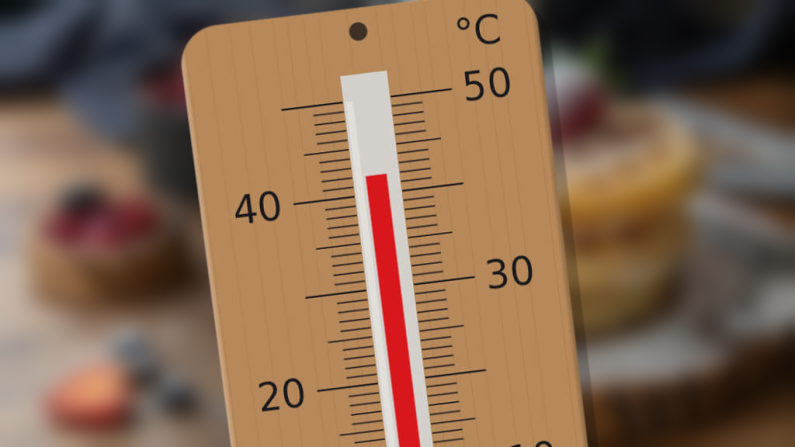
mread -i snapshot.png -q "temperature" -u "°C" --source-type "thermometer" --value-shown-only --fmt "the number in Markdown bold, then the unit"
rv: **42** °C
